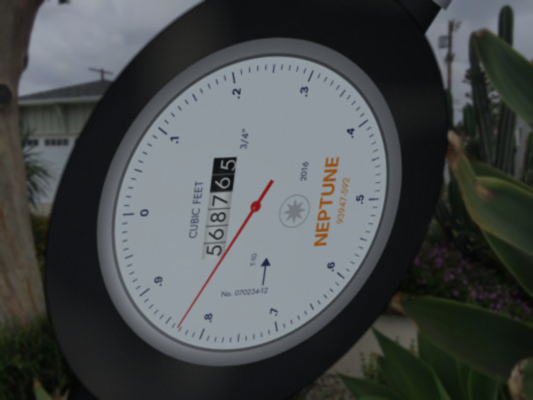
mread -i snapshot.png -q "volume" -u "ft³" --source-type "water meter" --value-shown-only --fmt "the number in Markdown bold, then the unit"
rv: **568764.83** ft³
